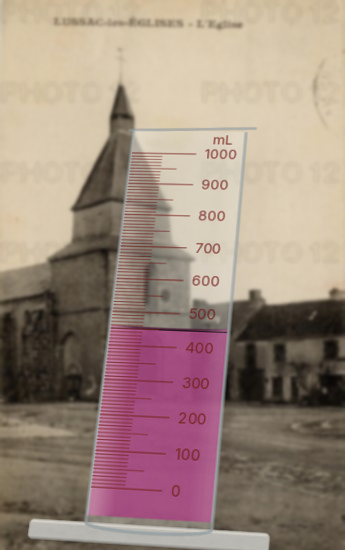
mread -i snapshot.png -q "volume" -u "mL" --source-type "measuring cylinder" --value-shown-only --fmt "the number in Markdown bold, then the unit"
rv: **450** mL
